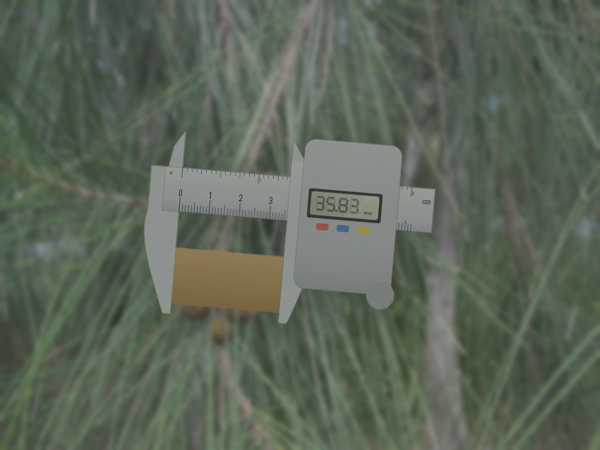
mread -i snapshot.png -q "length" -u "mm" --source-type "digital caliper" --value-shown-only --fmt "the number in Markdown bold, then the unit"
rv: **35.83** mm
